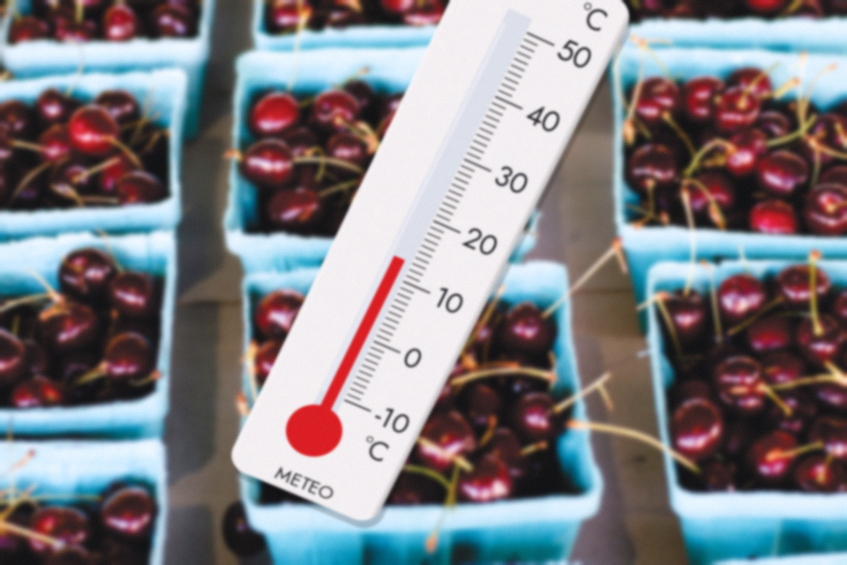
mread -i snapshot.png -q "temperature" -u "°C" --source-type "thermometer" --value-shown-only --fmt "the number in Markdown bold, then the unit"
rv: **13** °C
